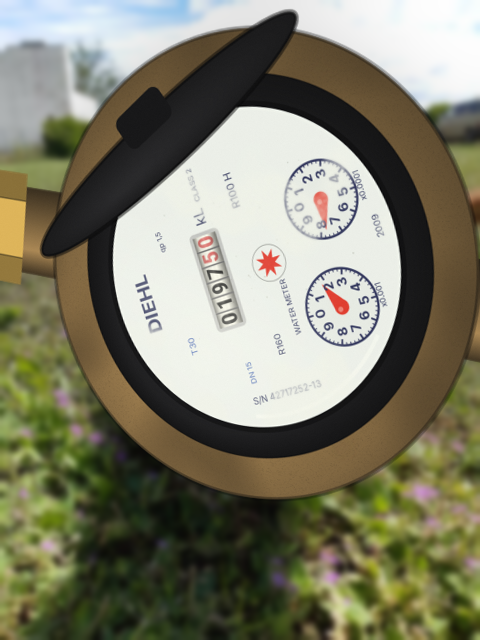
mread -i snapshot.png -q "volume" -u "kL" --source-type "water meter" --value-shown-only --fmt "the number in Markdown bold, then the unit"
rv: **197.5017** kL
